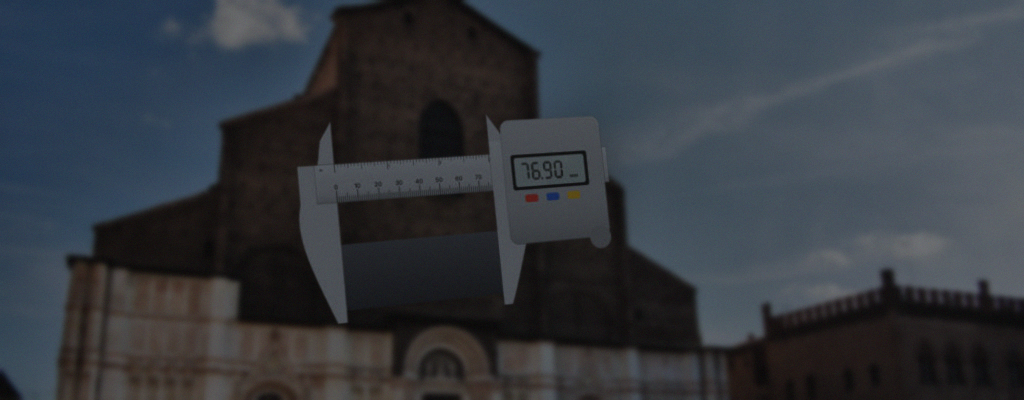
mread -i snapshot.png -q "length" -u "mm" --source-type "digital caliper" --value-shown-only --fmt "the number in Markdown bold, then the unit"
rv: **76.90** mm
